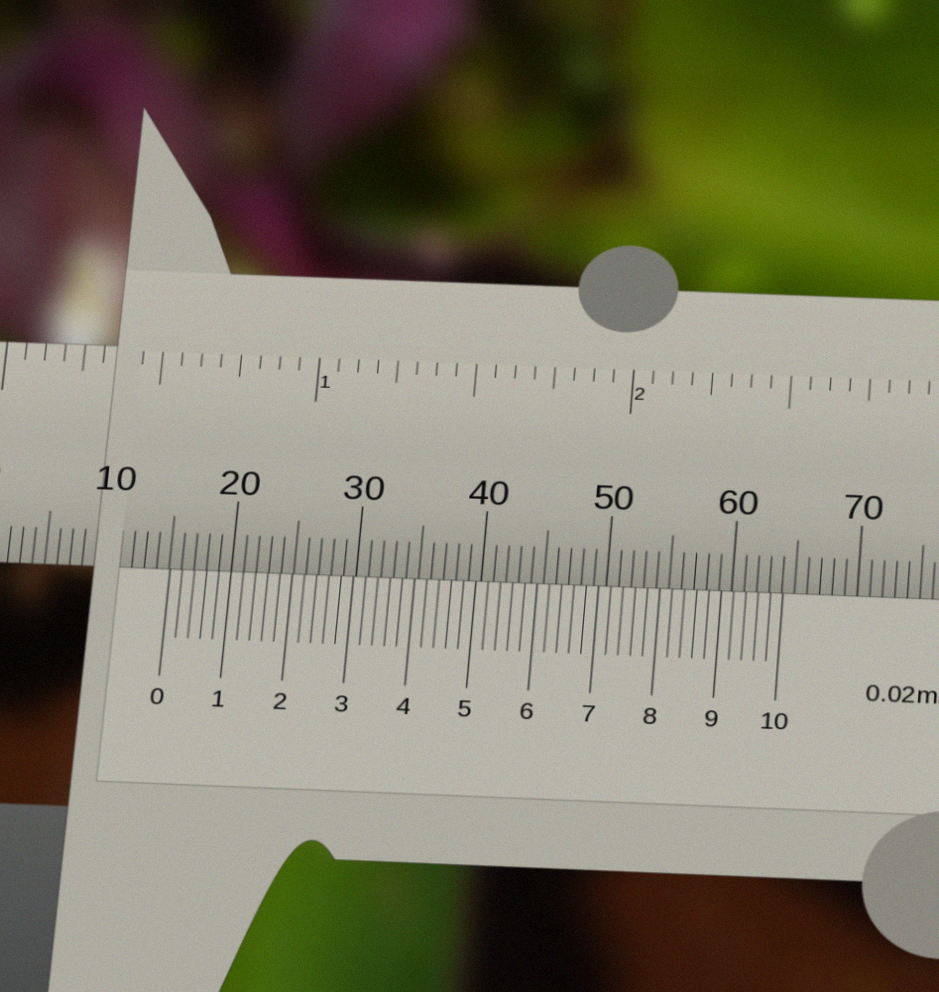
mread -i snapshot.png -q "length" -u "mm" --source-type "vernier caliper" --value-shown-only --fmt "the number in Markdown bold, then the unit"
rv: **15.1** mm
